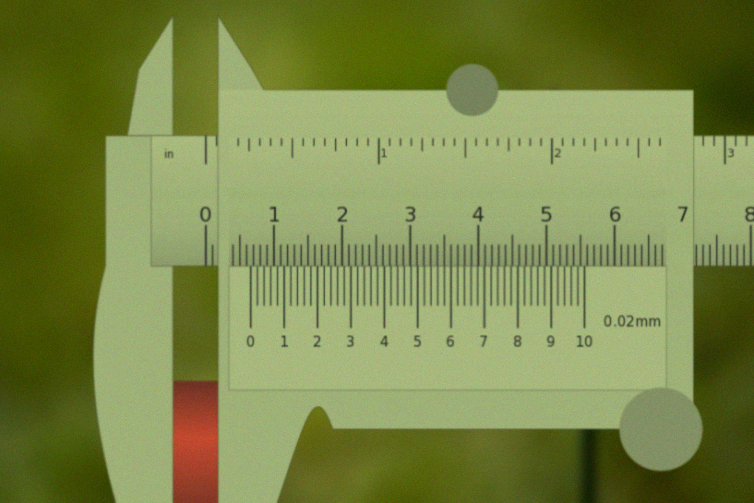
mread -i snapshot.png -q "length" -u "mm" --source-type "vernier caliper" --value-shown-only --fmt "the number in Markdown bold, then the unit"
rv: **6.6** mm
